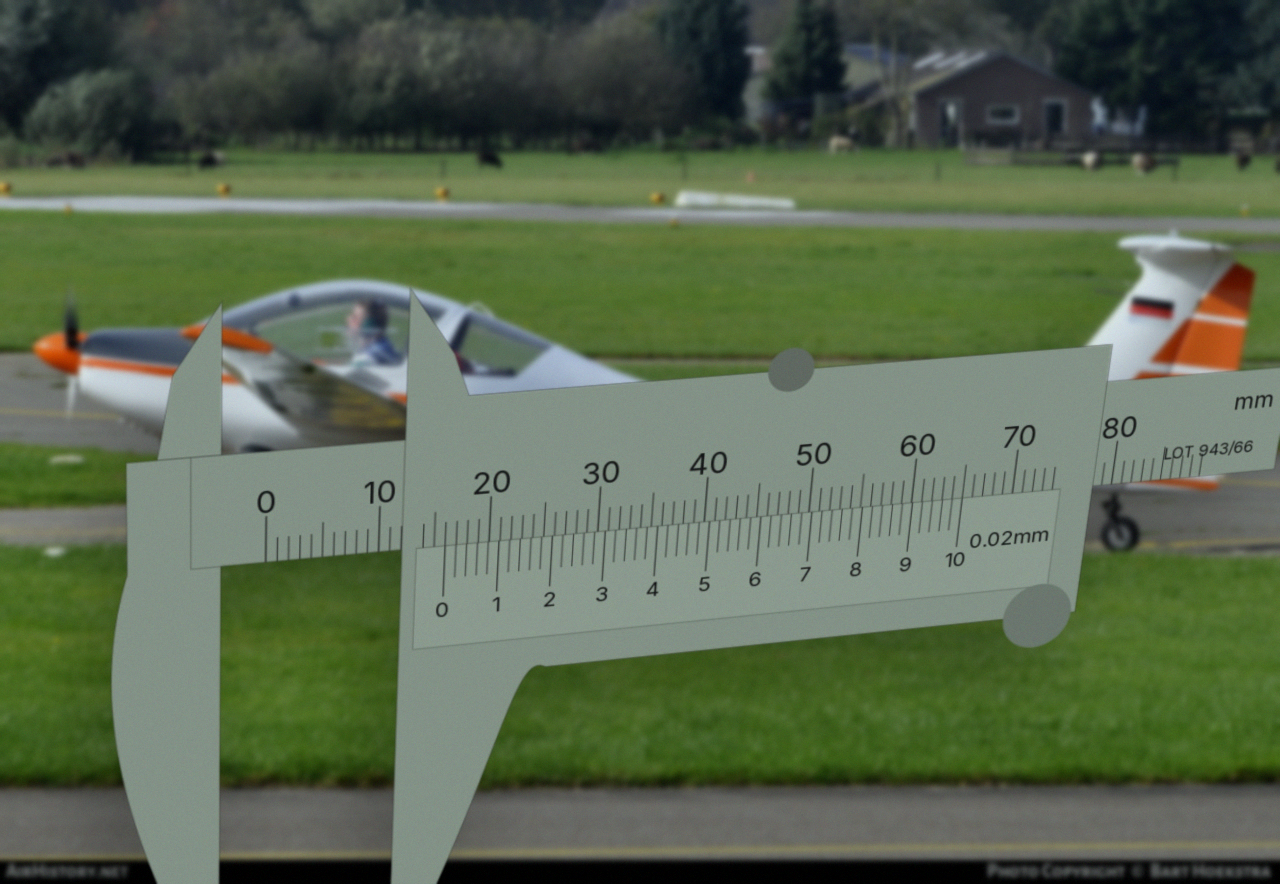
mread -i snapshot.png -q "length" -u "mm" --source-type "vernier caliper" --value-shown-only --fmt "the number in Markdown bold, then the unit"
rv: **16.0** mm
